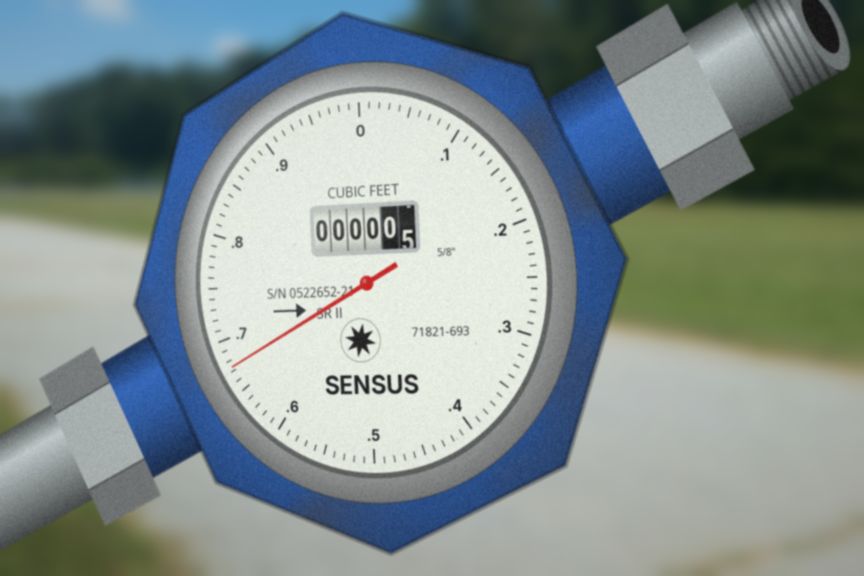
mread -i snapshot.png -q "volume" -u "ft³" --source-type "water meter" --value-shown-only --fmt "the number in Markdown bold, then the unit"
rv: **4.67** ft³
